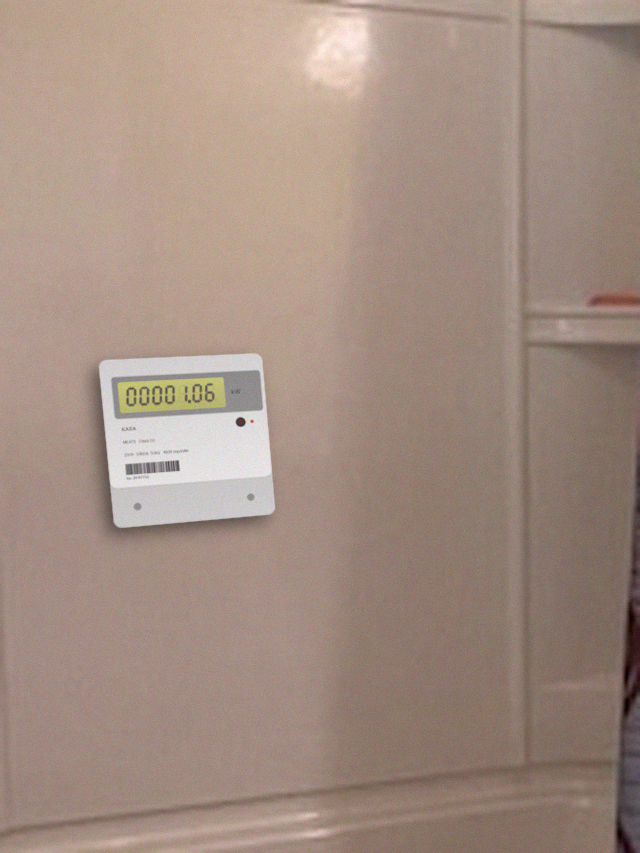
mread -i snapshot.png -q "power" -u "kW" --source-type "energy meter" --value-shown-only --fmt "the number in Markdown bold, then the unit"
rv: **1.06** kW
